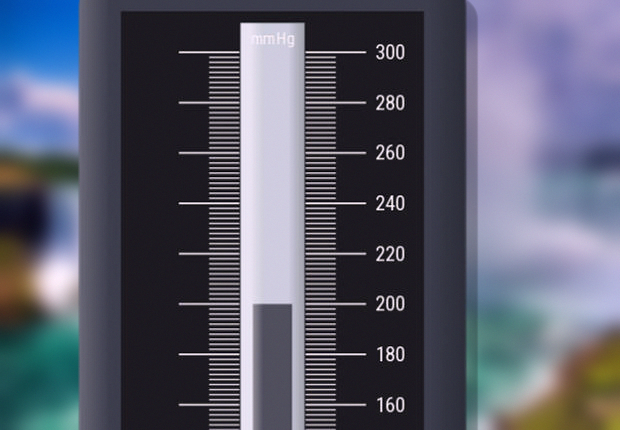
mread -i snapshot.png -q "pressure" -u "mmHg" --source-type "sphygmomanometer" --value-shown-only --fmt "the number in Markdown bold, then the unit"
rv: **200** mmHg
